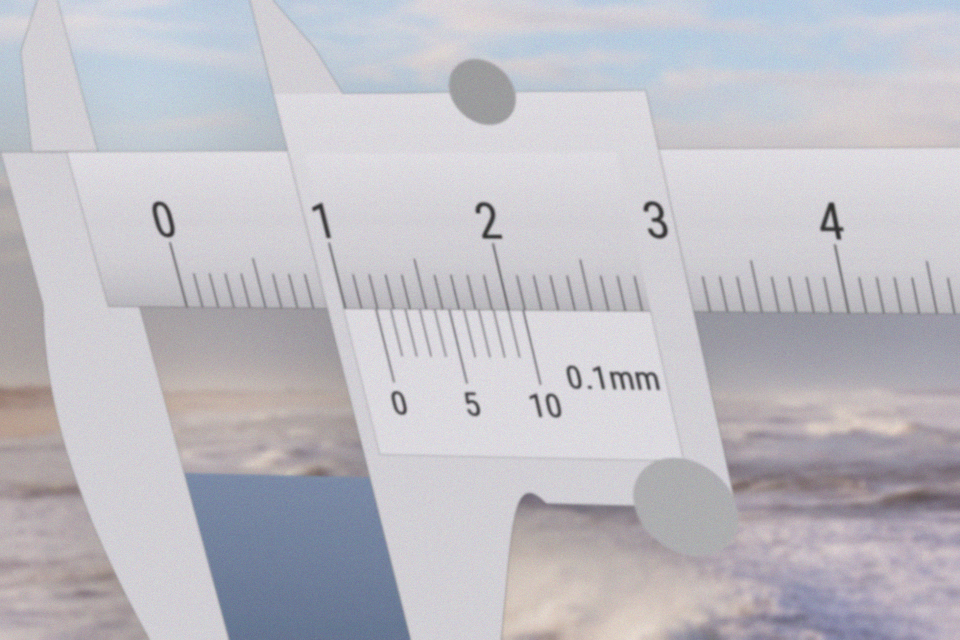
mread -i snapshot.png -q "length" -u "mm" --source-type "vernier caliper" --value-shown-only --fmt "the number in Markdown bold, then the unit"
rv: **11.9** mm
